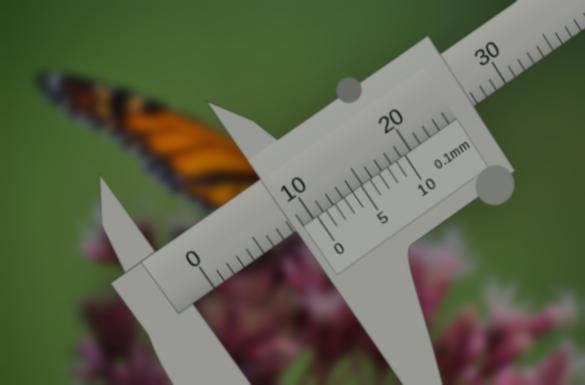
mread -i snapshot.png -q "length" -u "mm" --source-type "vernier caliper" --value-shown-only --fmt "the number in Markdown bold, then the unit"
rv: **10.4** mm
